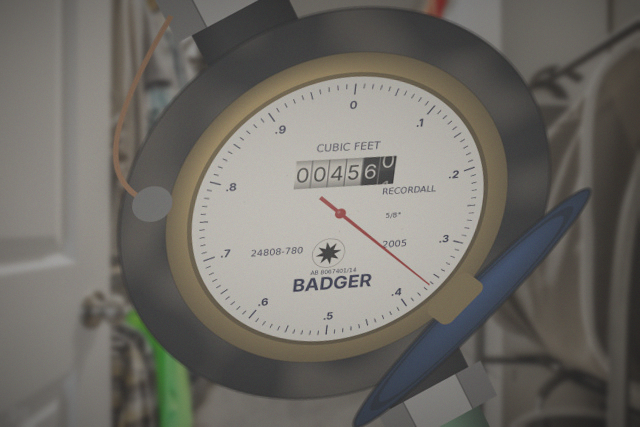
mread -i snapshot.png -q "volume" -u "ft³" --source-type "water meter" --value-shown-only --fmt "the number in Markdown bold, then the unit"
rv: **4560.36** ft³
